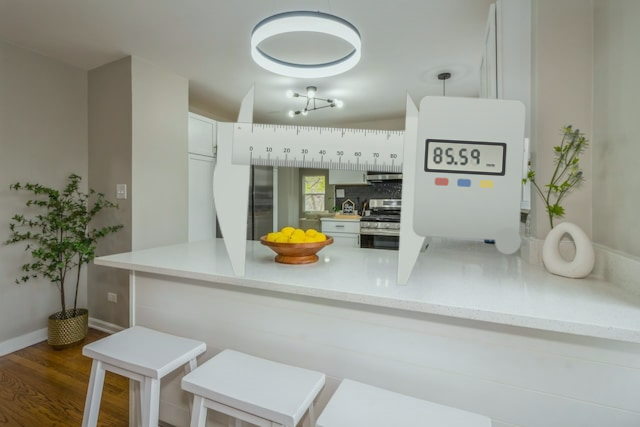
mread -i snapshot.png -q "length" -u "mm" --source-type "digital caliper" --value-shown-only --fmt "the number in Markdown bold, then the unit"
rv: **85.59** mm
